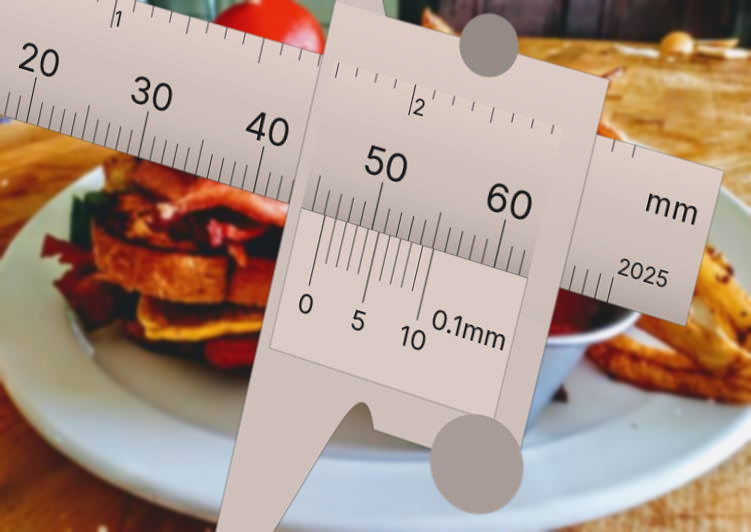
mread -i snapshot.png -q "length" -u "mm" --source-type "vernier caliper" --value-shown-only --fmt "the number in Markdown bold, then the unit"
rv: **46.1** mm
